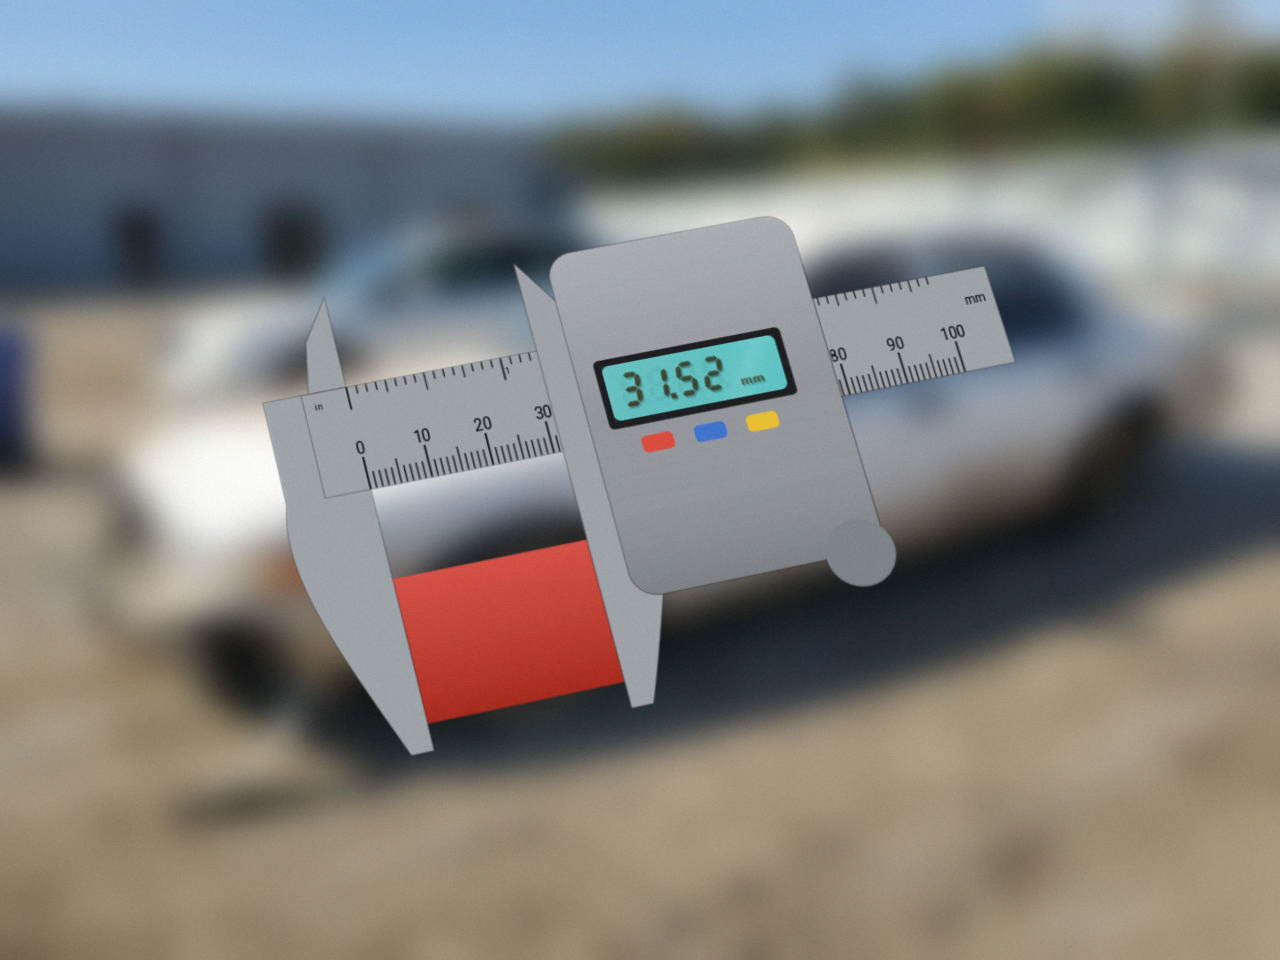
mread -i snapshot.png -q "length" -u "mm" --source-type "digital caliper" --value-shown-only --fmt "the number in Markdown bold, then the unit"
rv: **31.52** mm
